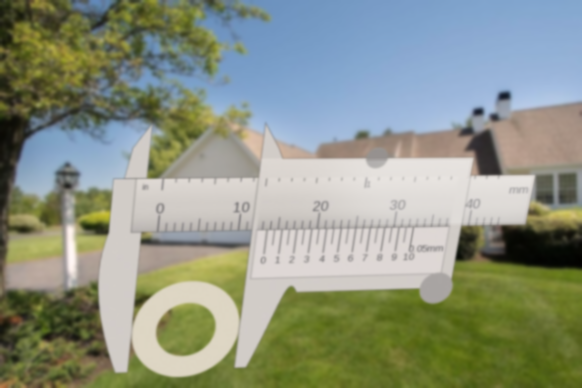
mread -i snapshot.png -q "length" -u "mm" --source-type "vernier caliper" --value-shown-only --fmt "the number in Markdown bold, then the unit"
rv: **13.6** mm
